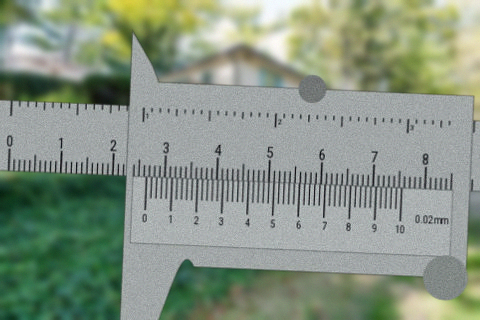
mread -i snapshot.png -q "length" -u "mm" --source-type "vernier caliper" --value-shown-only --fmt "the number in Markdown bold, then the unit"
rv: **26.5** mm
